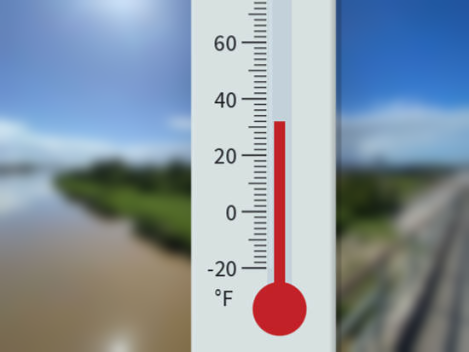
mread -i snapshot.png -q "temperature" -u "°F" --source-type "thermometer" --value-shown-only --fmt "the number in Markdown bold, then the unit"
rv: **32** °F
